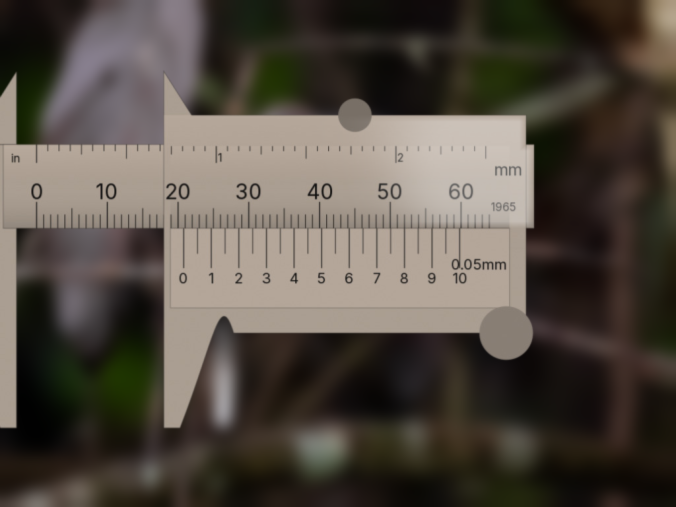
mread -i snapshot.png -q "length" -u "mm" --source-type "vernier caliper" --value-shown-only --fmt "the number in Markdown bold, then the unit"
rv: **20.8** mm
